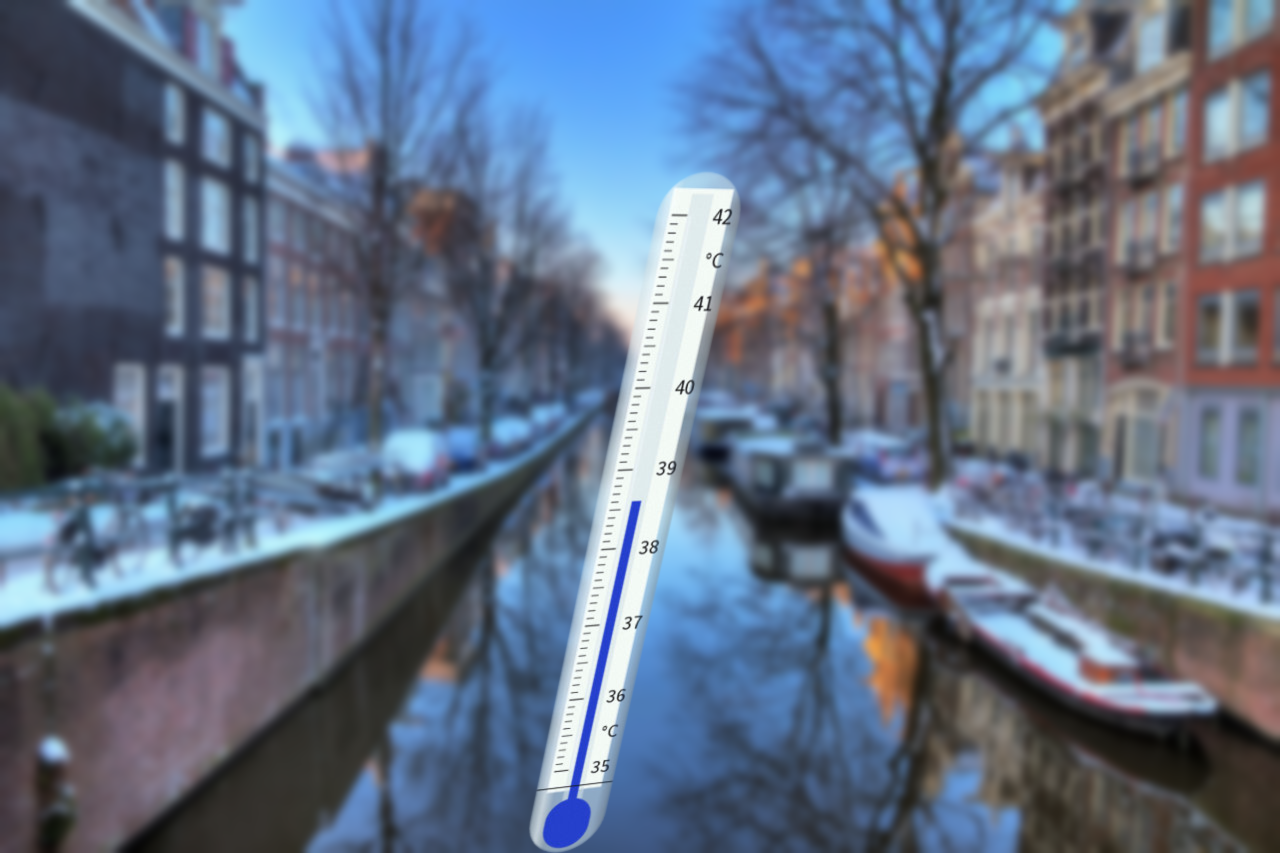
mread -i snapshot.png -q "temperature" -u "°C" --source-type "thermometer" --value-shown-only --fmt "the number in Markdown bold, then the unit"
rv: **38.6** °C
